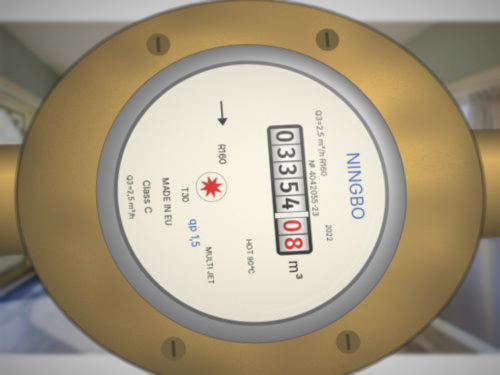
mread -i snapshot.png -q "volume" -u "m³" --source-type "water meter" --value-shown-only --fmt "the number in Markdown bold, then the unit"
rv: **3354.08** m³
